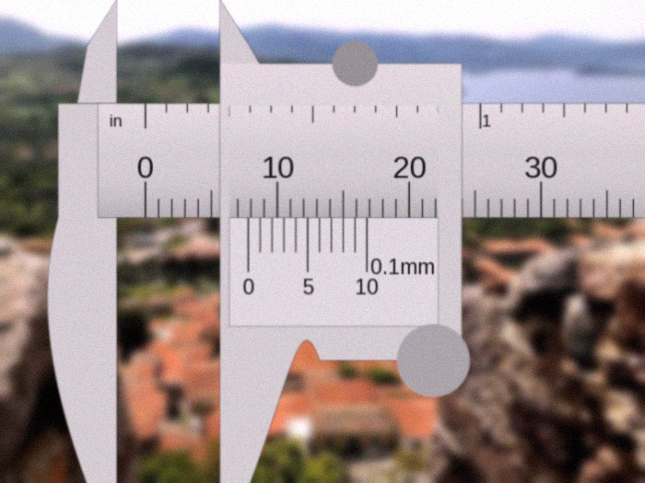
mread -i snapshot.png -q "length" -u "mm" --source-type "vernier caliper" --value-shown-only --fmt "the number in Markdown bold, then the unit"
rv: **7.8** mm
